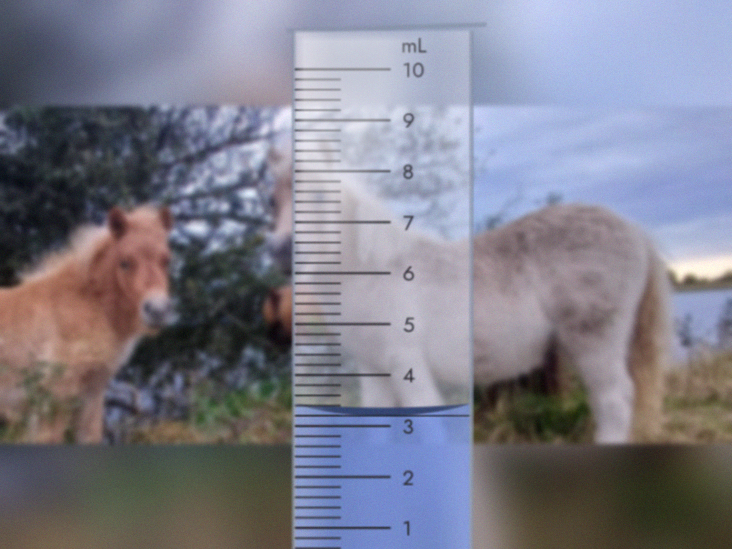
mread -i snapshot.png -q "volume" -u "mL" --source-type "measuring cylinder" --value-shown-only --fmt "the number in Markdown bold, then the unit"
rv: **3.2** mL
